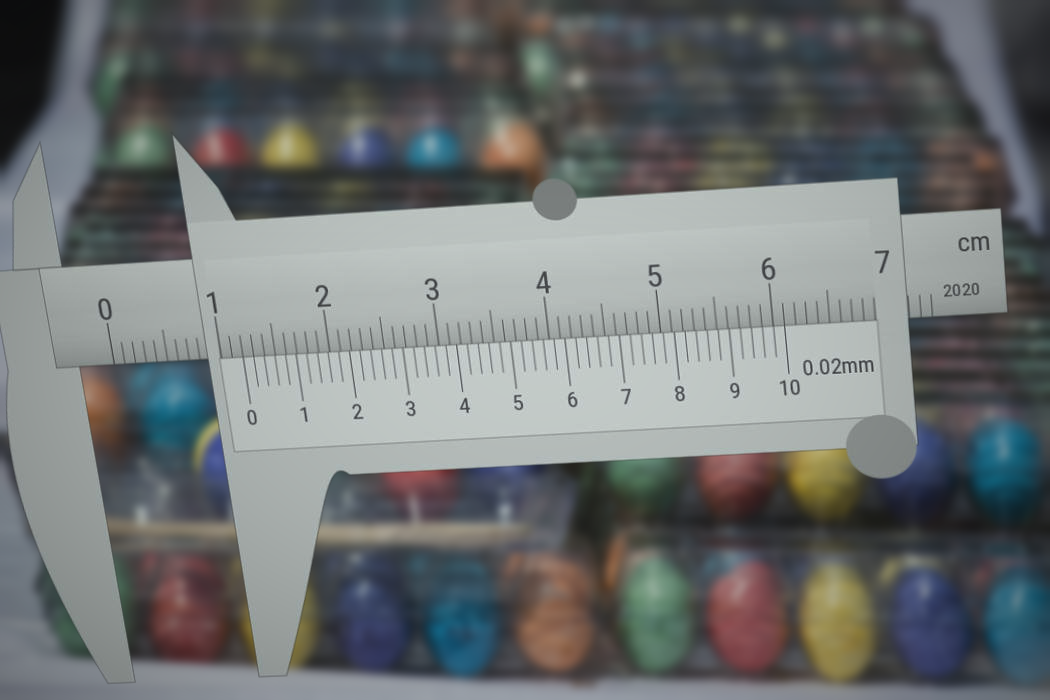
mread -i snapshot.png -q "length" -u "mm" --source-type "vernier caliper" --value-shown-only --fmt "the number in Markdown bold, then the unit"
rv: **12.0** mm
